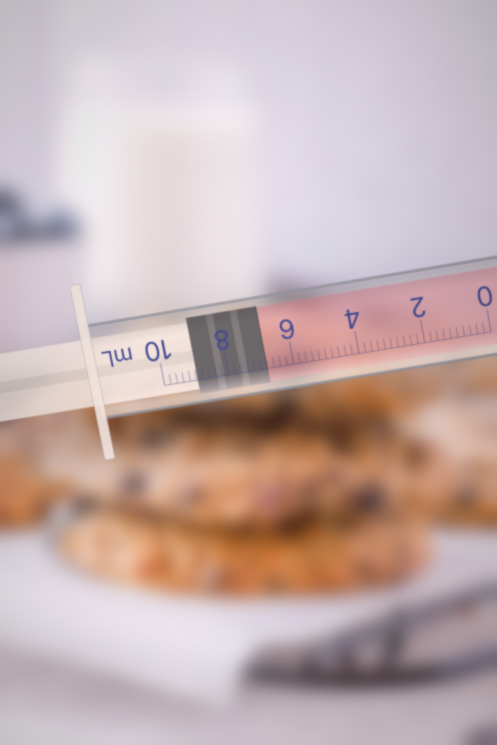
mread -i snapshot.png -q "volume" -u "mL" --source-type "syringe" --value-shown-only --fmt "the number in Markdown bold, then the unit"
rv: **6.8** mL
